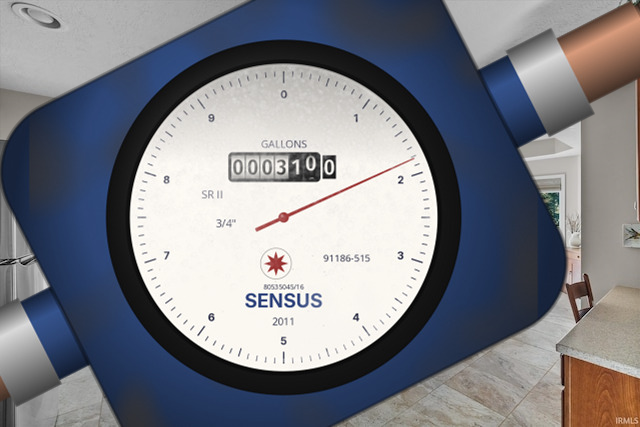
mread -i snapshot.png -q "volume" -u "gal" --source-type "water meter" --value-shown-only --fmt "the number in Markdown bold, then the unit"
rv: **3101.8** gal
